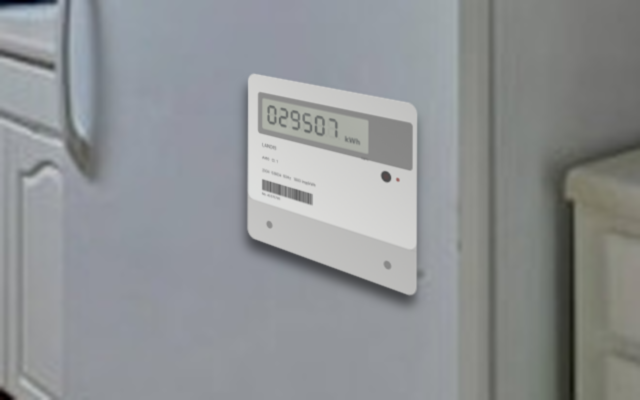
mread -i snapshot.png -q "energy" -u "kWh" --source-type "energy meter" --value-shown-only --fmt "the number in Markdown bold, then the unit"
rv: **29507** kWh
